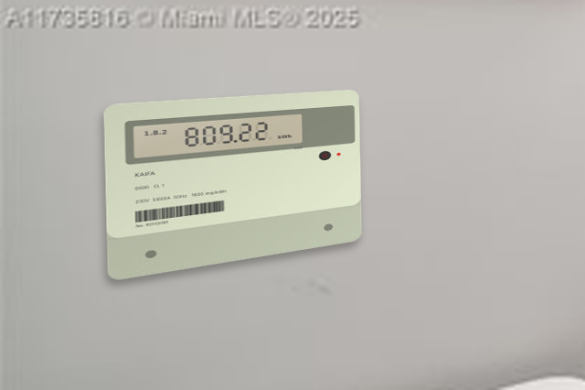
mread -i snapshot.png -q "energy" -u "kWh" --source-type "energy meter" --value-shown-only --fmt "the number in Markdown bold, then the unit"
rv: **809.22** kWh
